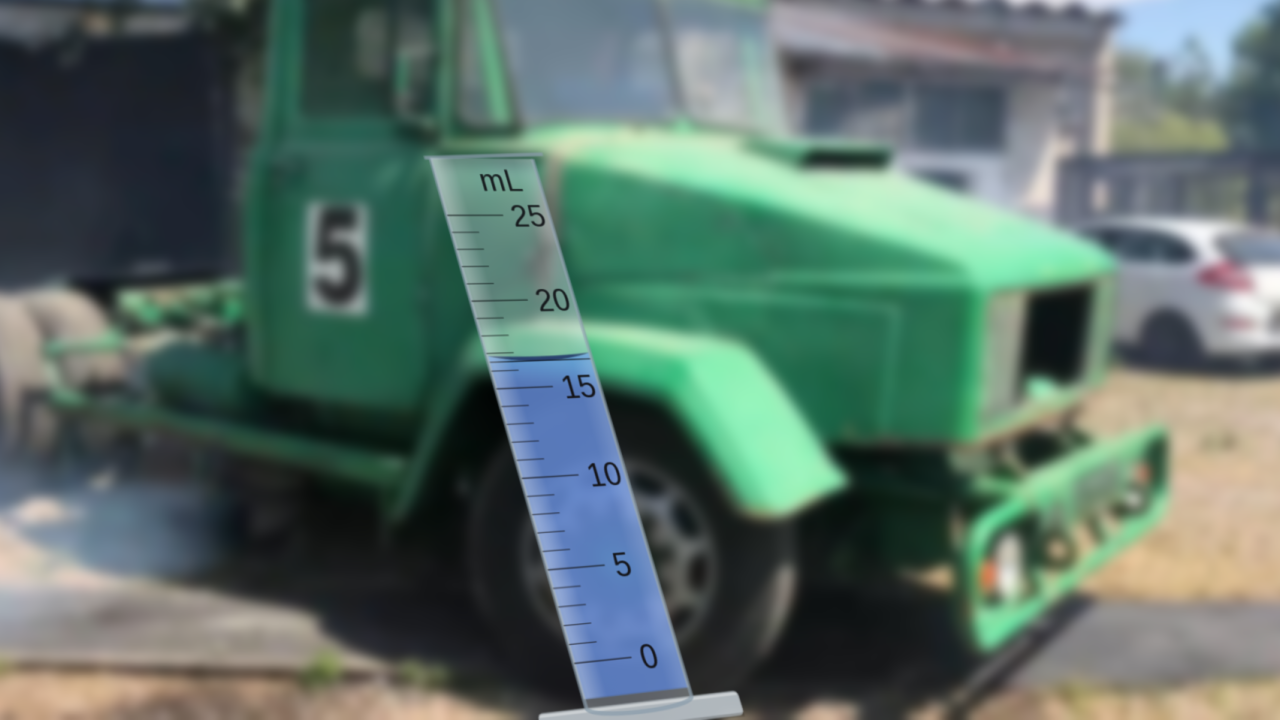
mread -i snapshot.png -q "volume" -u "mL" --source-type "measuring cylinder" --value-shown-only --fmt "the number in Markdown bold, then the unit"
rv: **16.5** mL
